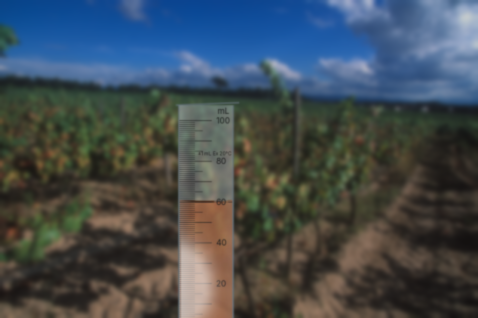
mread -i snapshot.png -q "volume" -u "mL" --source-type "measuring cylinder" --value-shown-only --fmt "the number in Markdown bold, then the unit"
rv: **60** mL
